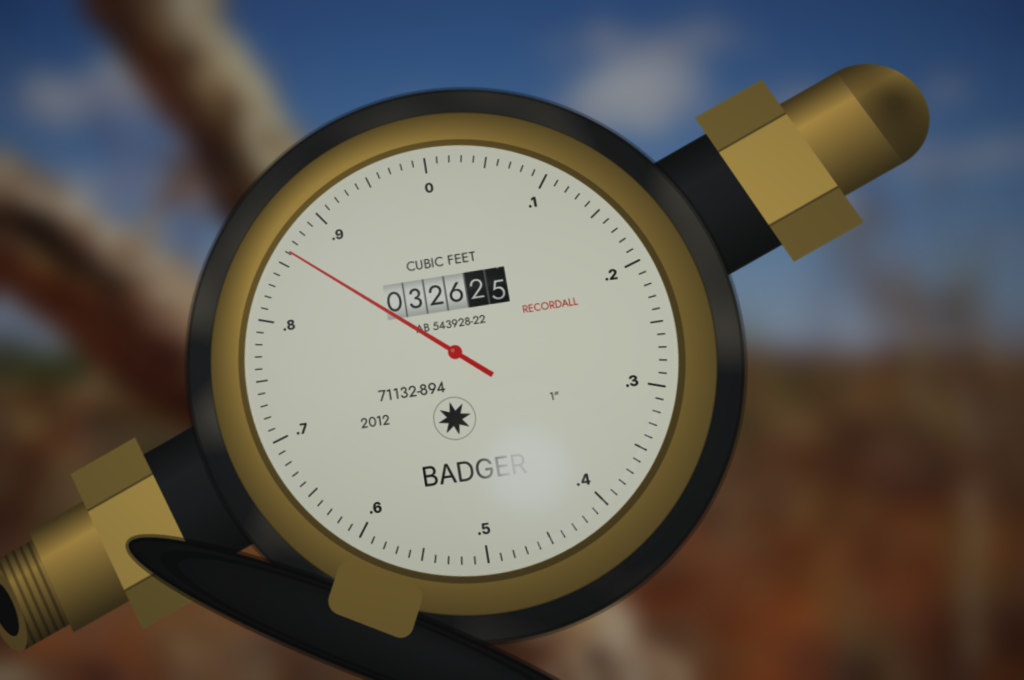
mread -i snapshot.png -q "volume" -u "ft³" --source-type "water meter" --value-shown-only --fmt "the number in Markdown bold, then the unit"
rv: **32624.86** ft³
